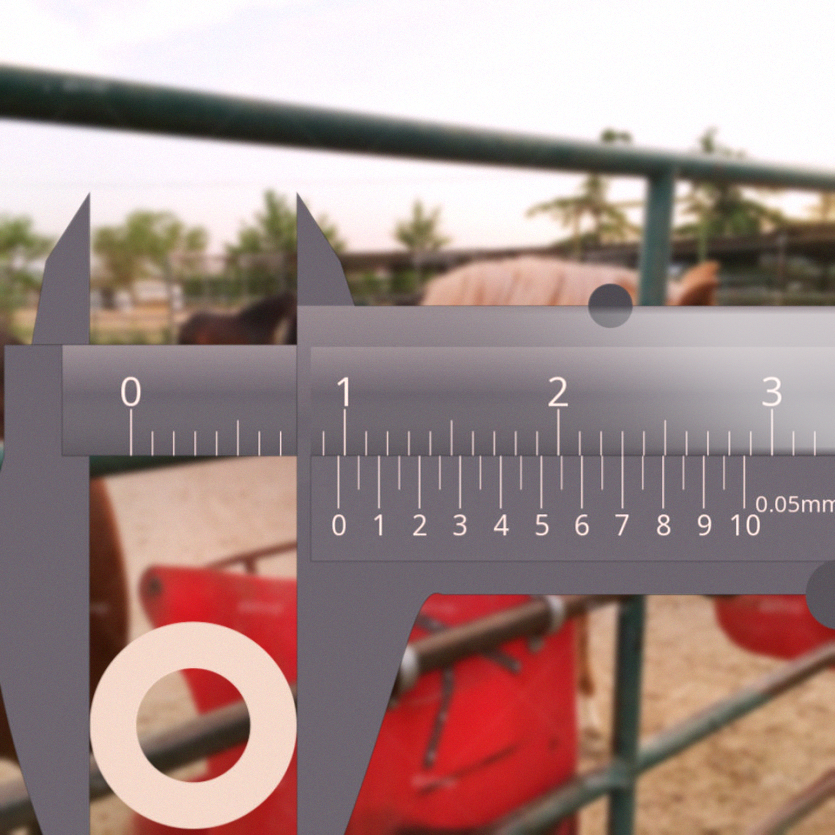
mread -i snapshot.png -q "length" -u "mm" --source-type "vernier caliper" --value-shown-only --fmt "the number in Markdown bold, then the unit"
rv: **9.70** mm
